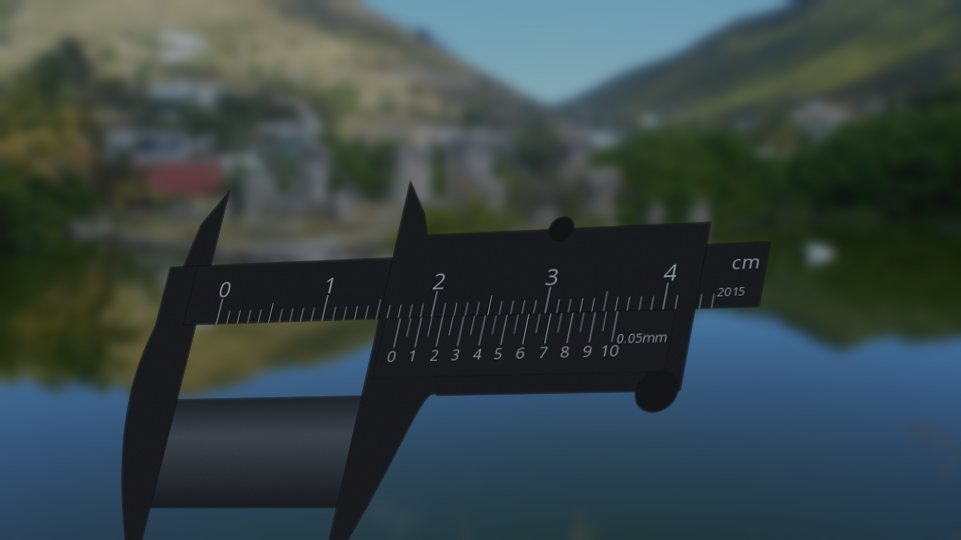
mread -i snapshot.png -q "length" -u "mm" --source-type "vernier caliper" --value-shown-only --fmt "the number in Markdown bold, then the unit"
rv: **17.2** mm
